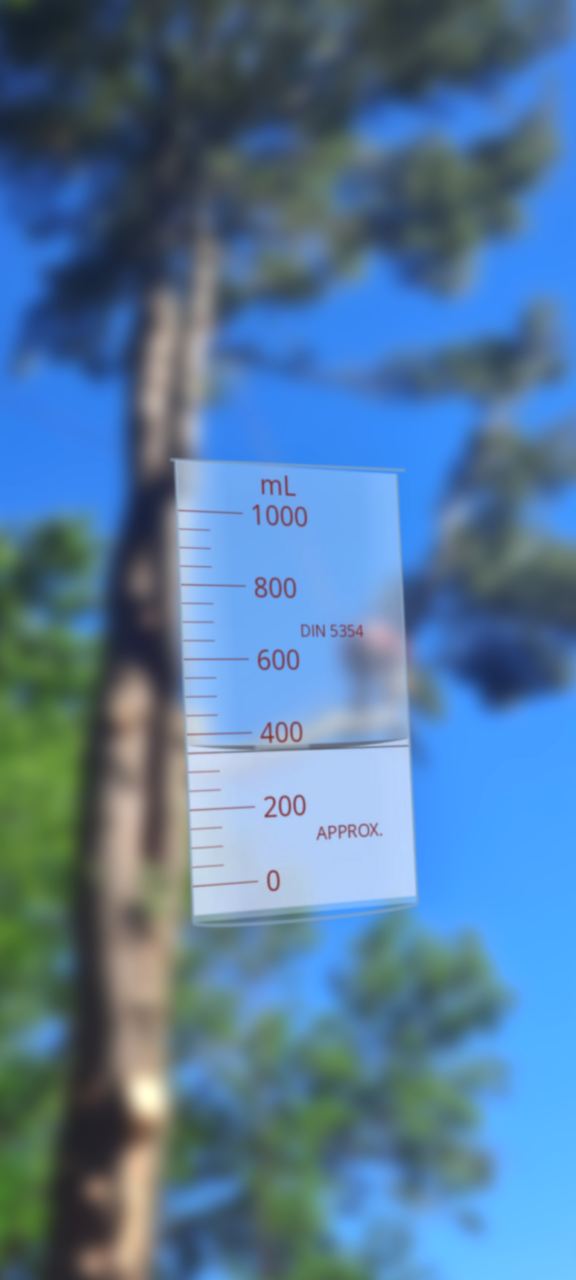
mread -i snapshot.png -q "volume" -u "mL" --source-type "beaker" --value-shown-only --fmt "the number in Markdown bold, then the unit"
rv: **350** mL
